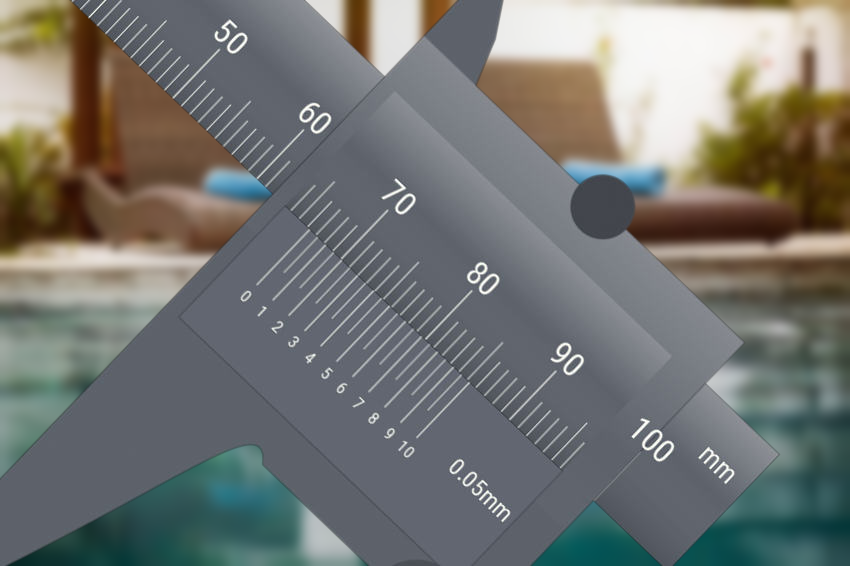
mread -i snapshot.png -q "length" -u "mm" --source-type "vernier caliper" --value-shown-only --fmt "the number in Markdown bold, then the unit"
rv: **66.3** mm
